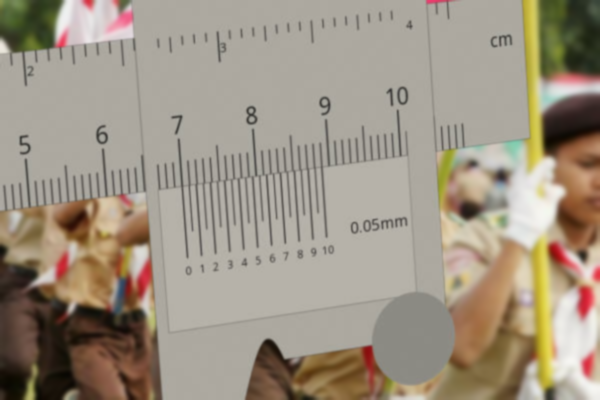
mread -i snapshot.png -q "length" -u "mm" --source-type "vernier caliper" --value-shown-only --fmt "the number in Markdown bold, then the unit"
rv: **70.0** mm
